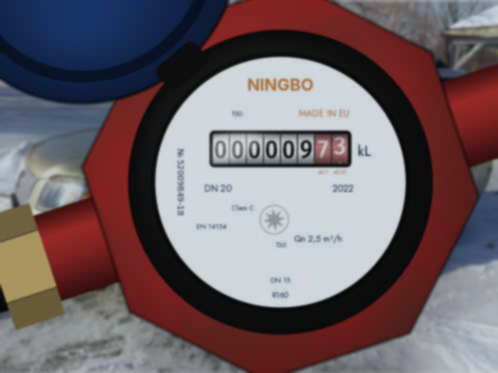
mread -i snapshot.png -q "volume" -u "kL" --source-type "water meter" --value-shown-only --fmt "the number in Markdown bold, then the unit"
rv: **9.73** kL
